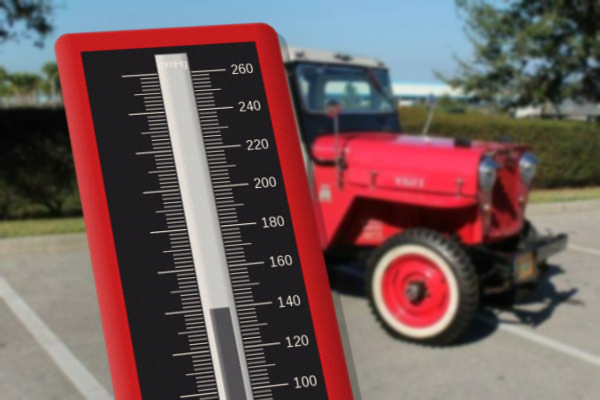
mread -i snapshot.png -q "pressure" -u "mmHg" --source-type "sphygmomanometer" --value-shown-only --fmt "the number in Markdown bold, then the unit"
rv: **140** mmHg
